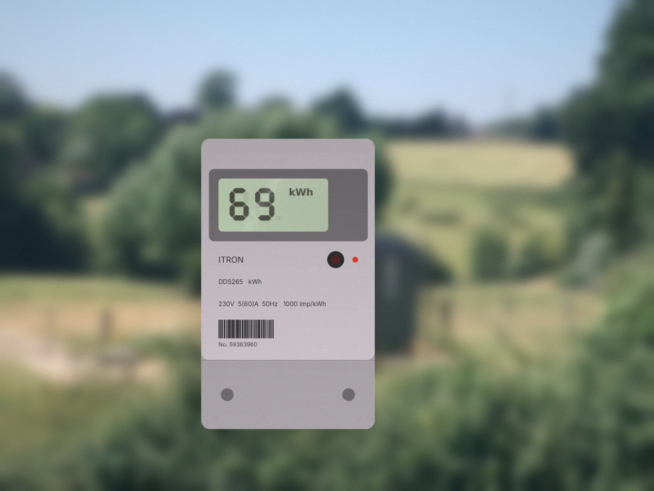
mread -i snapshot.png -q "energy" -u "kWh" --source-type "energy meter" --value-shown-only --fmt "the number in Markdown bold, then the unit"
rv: **69** kWh
